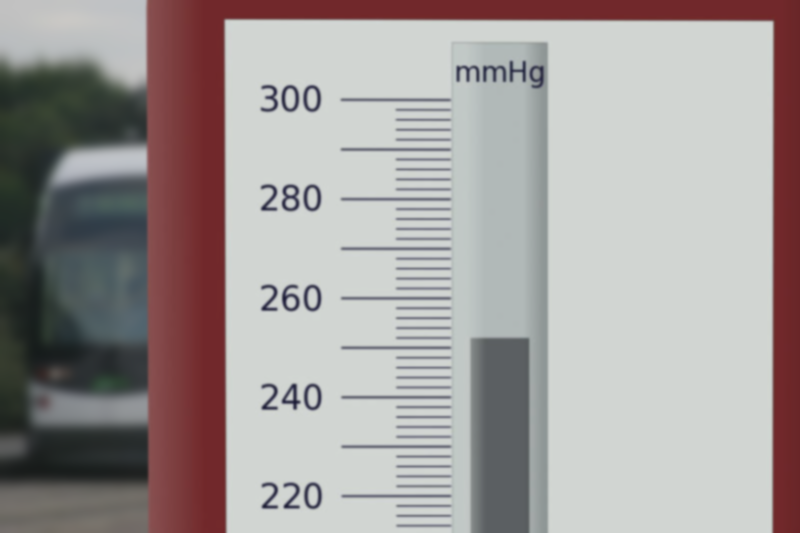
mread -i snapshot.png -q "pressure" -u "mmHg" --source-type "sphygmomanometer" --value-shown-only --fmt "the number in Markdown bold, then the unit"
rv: **252** mmHg
